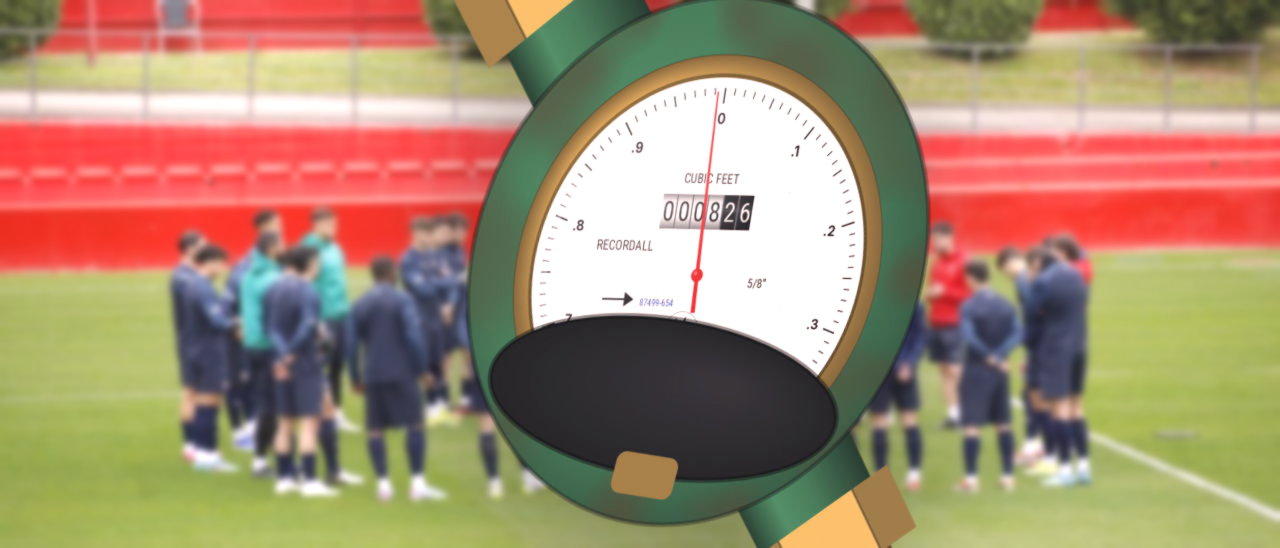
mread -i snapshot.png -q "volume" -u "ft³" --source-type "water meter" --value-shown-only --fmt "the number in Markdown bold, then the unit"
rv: **825.99** ft³
